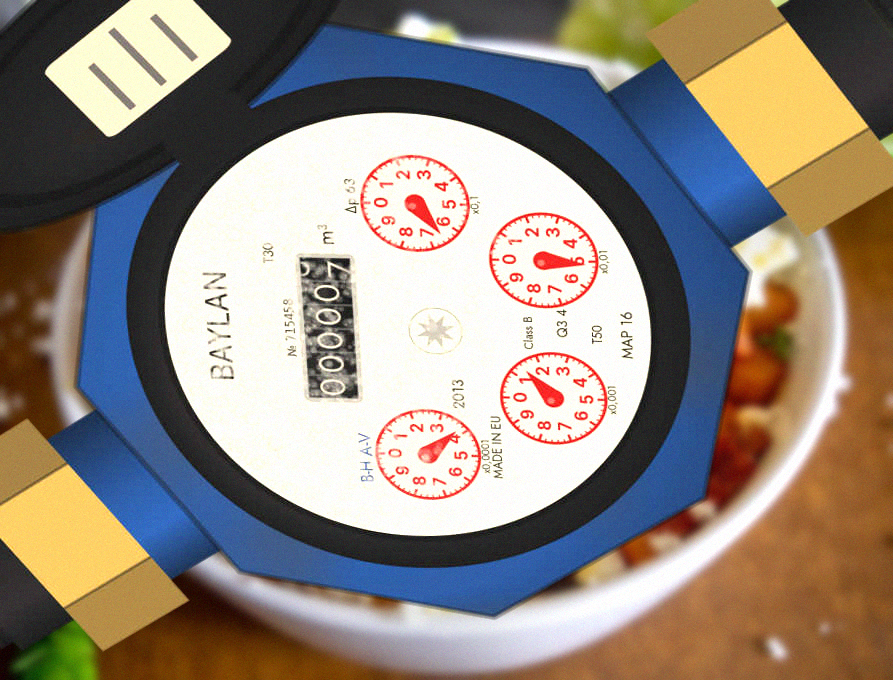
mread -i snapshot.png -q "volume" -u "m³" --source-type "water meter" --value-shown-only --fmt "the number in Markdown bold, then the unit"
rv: **6.6513** m³
